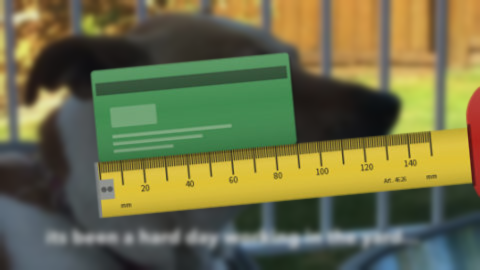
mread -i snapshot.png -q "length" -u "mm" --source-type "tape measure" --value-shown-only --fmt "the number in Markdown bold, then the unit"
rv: **90** mm
